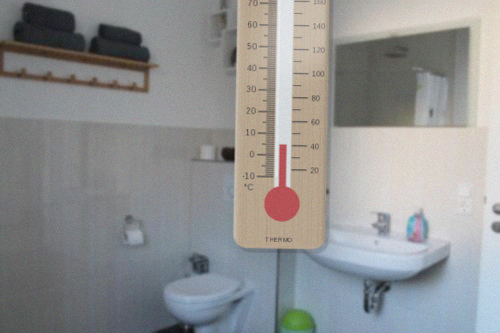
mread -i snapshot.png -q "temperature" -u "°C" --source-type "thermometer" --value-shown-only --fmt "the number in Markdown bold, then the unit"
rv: **5** °C
